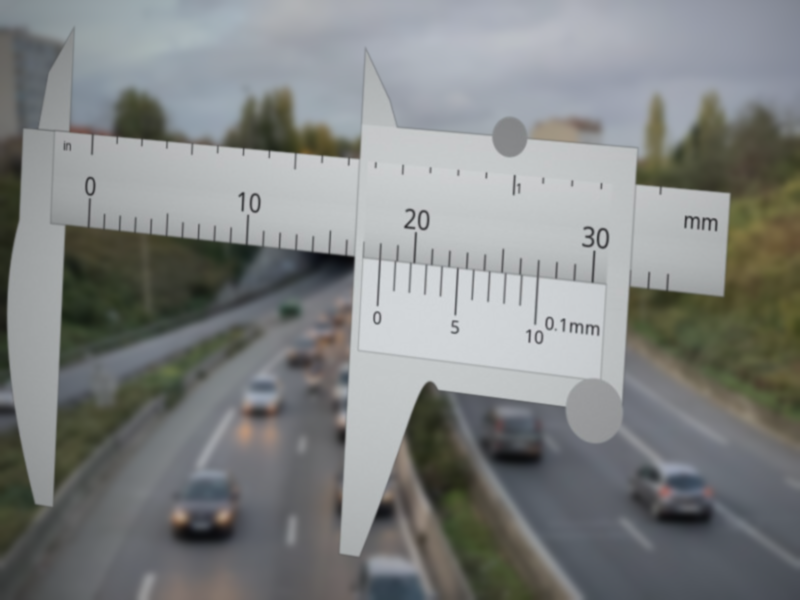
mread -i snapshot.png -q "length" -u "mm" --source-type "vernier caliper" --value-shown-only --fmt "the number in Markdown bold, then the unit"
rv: **18.0** mm
